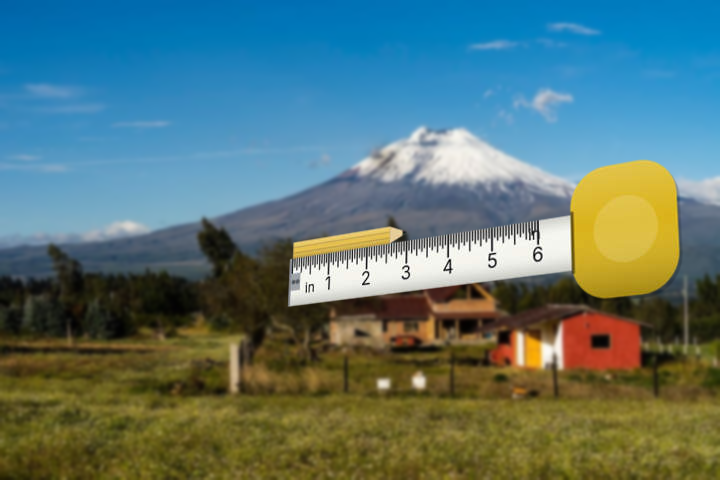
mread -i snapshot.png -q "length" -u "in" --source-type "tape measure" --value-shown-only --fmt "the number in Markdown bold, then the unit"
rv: **3** in
